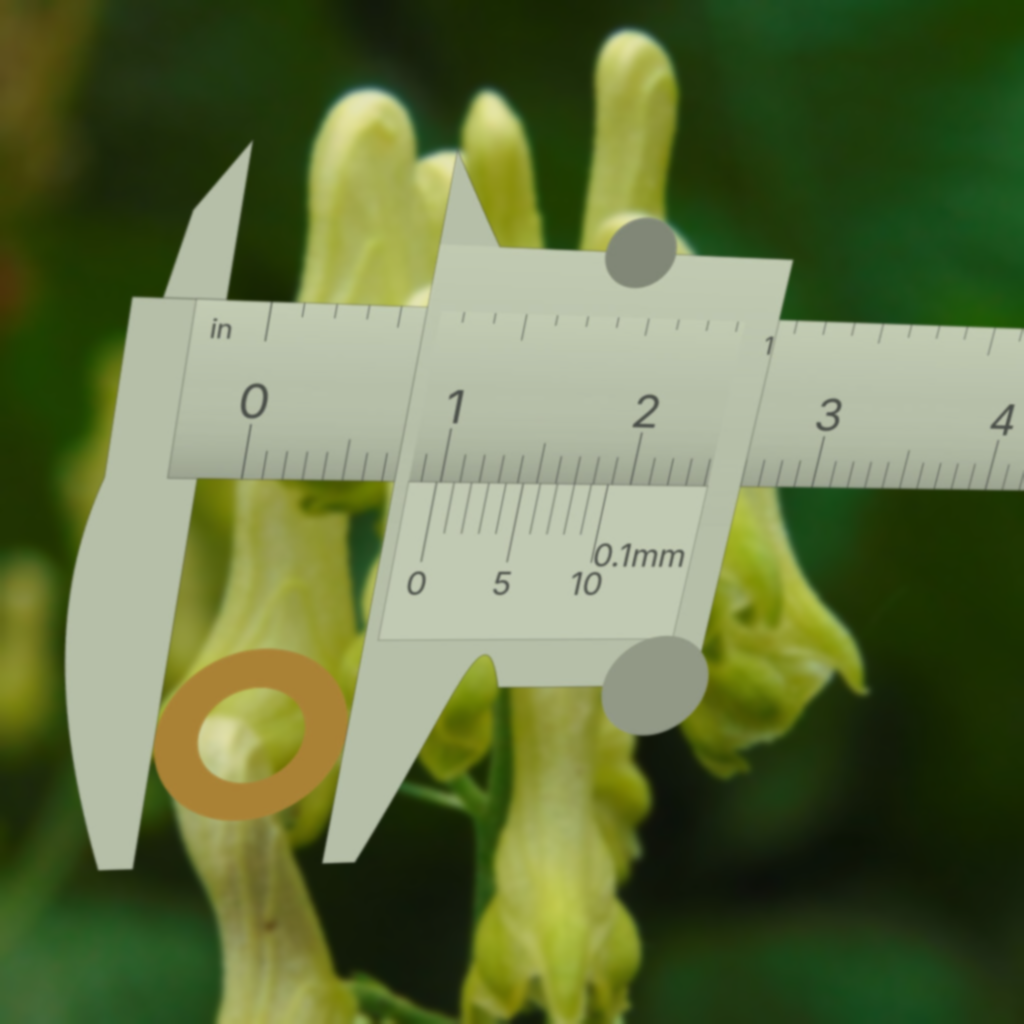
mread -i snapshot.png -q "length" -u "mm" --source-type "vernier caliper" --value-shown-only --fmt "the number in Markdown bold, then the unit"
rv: **9.8** mm
